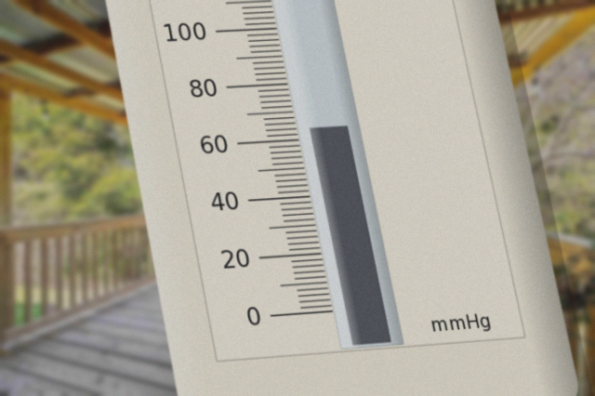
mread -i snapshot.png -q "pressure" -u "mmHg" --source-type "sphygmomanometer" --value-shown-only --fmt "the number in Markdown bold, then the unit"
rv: **64** mmHg
